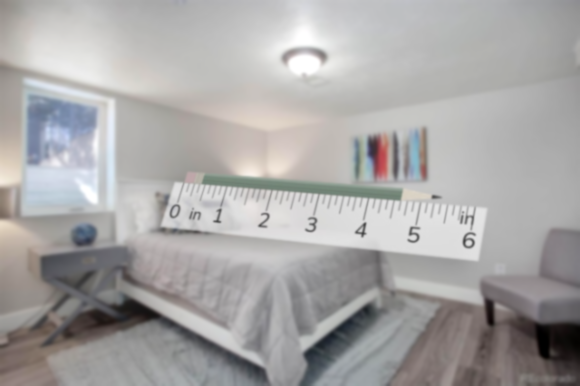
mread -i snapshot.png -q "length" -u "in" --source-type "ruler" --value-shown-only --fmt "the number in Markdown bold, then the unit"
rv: **5.375** in
